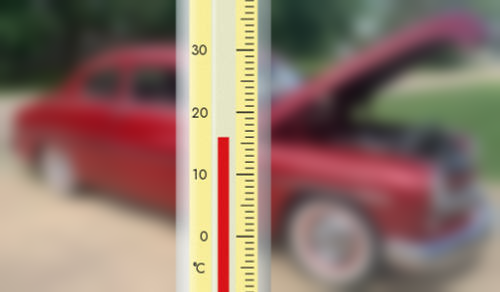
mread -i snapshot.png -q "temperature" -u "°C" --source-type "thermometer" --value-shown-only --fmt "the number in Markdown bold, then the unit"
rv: **16** °C
